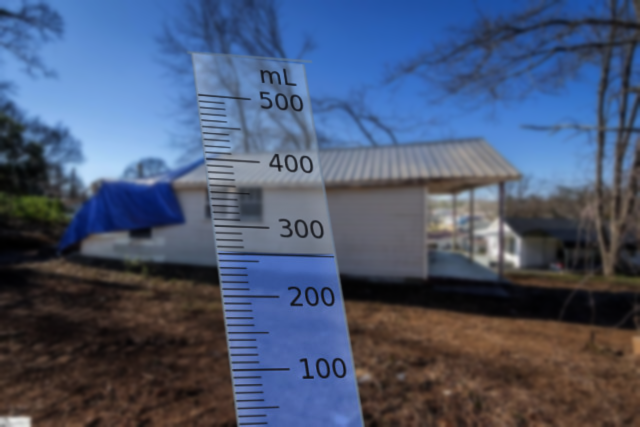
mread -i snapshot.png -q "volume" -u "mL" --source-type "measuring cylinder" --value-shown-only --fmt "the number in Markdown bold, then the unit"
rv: **260** mL
